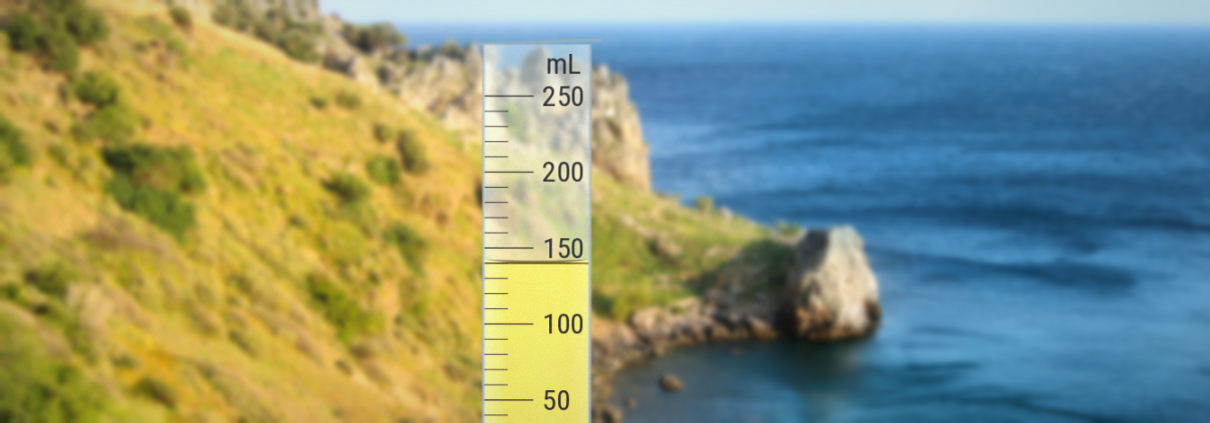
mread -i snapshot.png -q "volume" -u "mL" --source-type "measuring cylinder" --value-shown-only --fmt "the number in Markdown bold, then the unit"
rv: **140** mL
